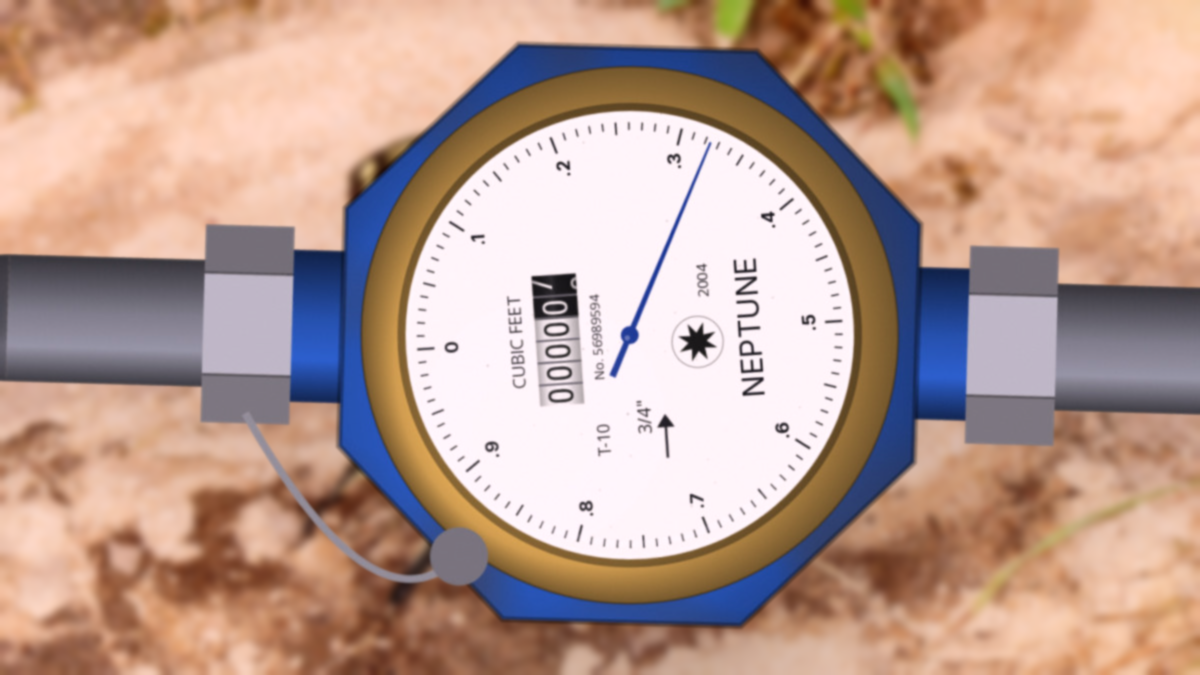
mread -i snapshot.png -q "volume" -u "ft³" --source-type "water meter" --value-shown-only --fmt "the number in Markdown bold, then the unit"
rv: **7.32** ft³
